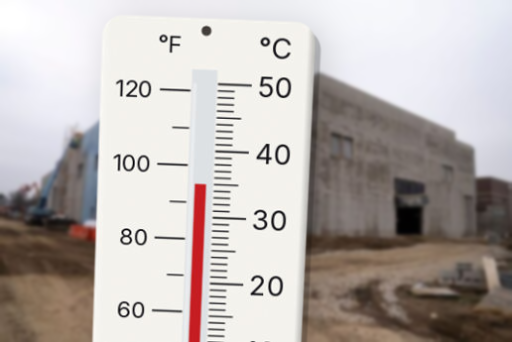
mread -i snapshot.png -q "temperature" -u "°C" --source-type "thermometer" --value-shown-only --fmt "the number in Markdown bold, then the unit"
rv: **35** °C
